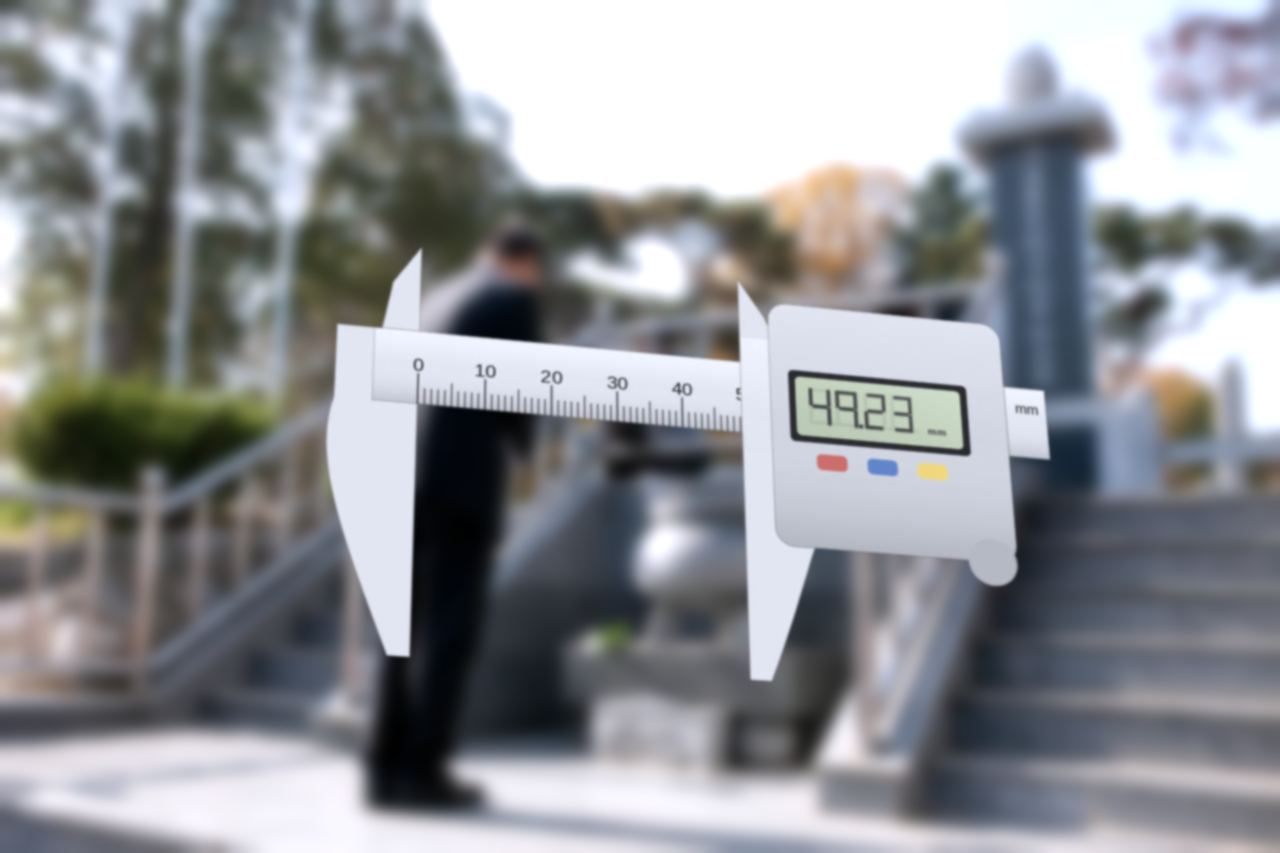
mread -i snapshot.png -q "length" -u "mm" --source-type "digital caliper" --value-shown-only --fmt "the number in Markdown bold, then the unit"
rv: **49.23** mm
